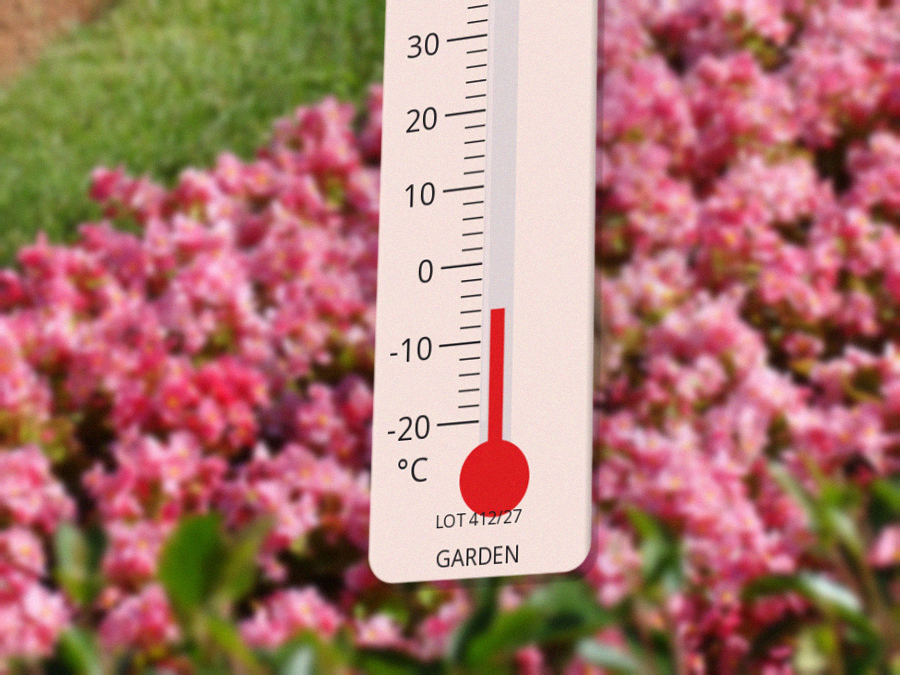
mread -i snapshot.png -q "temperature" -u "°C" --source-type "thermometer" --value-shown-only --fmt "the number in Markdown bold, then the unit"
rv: **-6** °C
